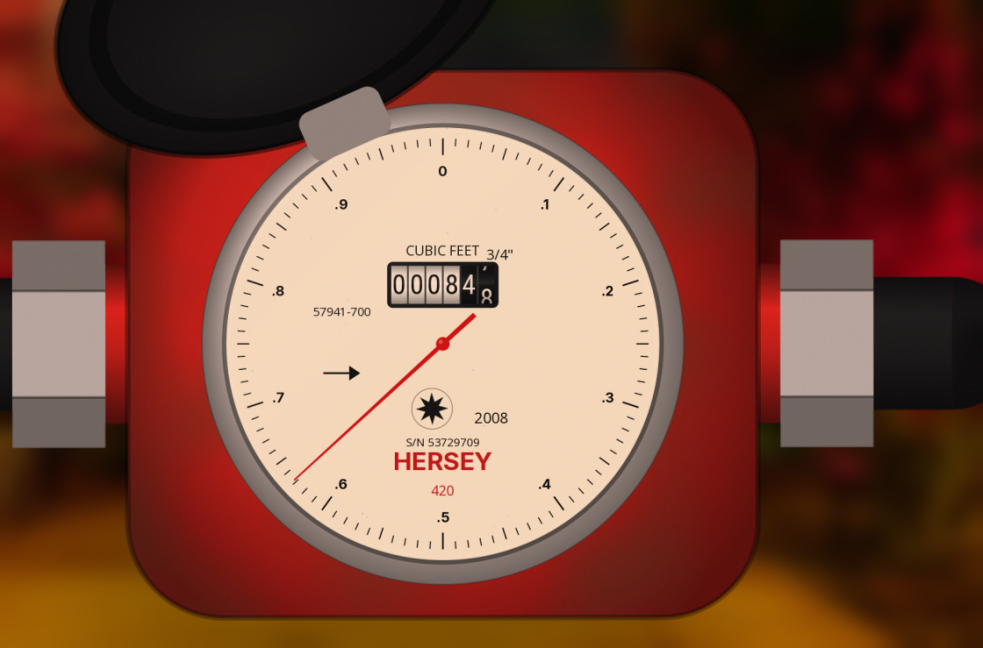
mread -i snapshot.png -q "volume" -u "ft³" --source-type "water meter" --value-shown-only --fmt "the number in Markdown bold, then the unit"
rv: **847.63** ft³
